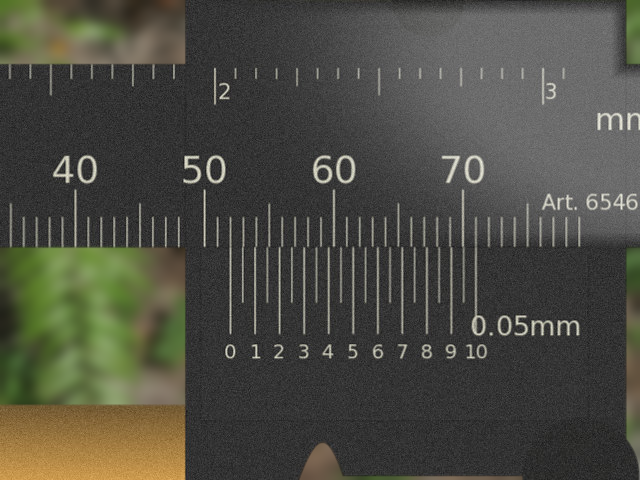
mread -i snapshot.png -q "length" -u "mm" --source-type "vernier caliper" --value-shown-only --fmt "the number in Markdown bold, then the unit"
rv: **52.0** mm
